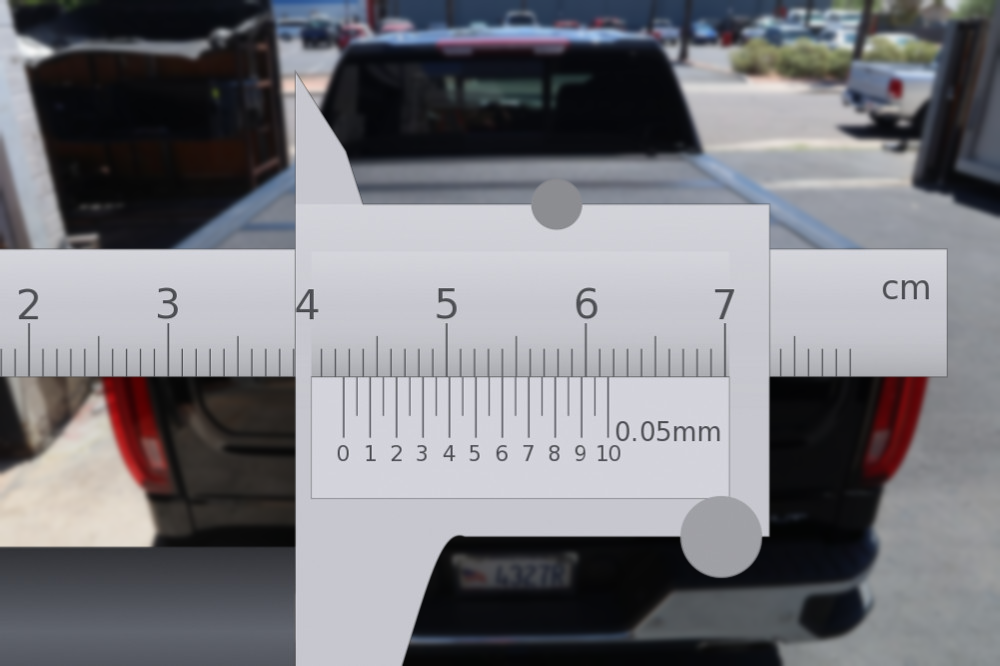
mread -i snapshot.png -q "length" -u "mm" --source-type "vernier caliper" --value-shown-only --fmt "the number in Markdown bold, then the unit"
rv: **42.6** mm
